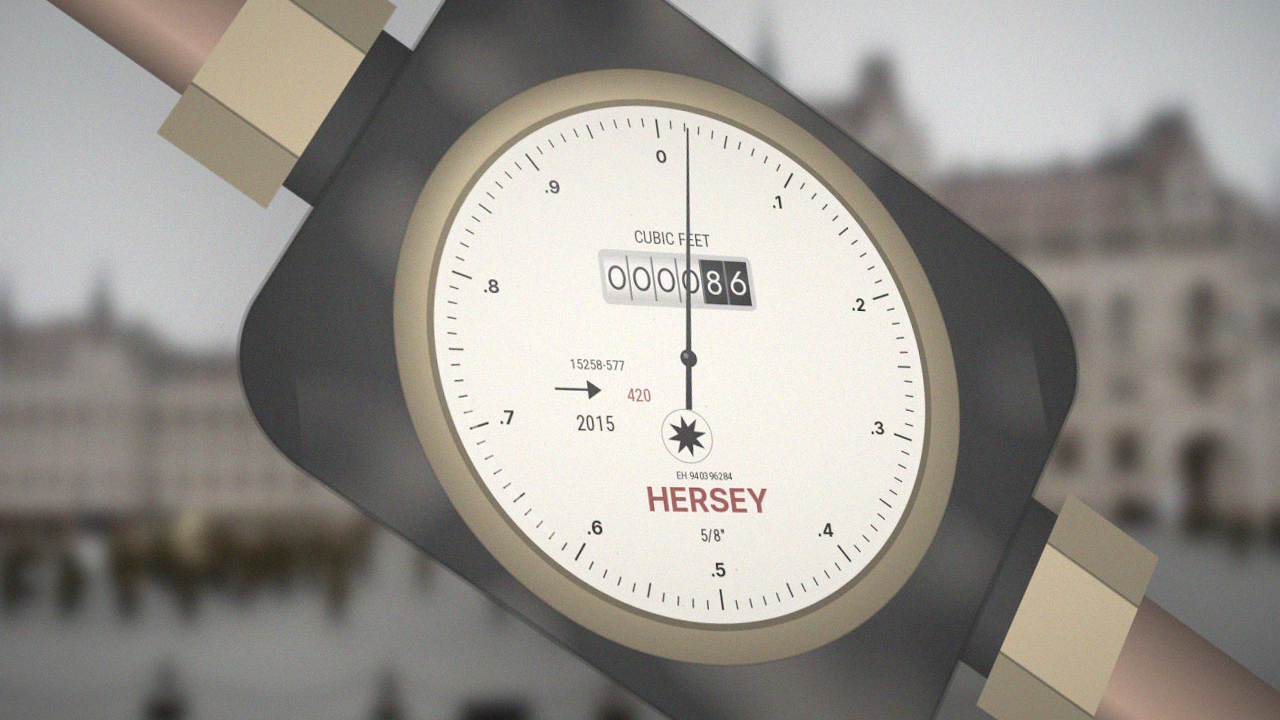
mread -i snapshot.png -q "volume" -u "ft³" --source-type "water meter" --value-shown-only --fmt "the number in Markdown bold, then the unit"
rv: **86.02** ft³
